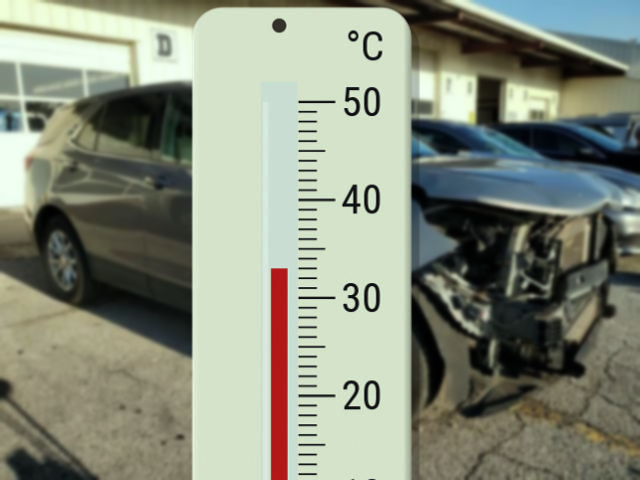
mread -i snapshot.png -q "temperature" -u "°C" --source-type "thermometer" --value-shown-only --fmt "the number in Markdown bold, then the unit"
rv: **33** °C
